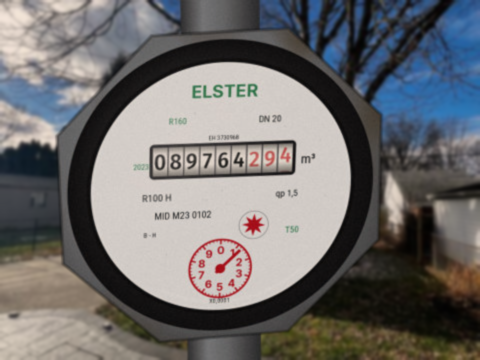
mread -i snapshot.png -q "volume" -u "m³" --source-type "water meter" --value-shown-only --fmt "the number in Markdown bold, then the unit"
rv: **89764.2941** m³
